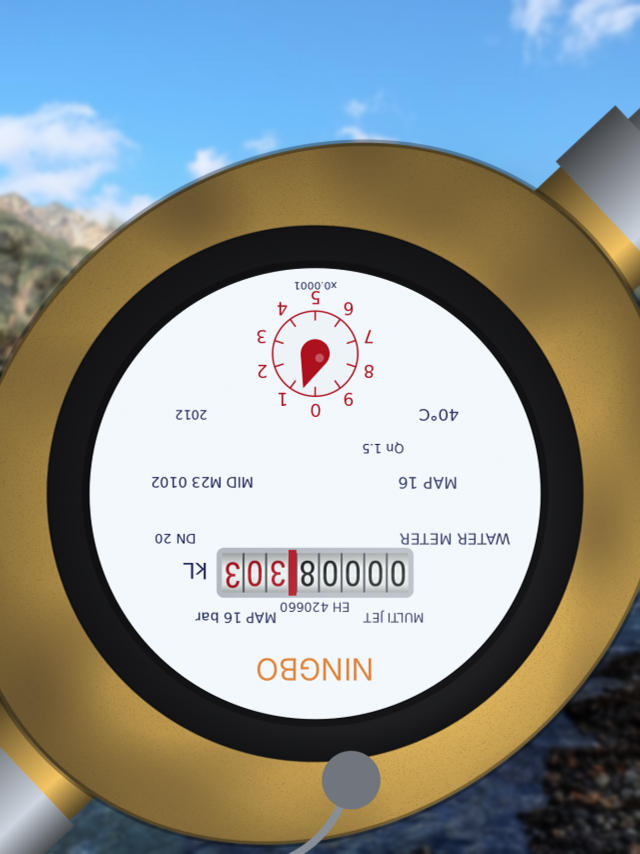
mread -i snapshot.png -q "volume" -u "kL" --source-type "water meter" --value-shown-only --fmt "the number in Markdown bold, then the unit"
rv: **8.3030** kL
